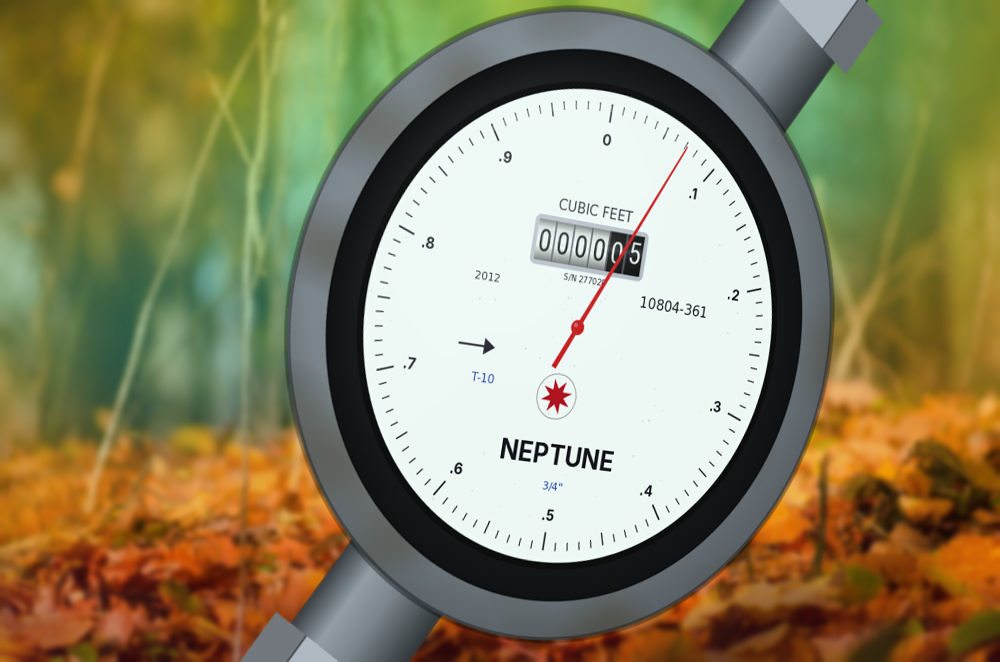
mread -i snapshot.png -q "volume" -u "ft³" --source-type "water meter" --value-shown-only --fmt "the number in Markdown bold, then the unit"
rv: **5.07** ft³
